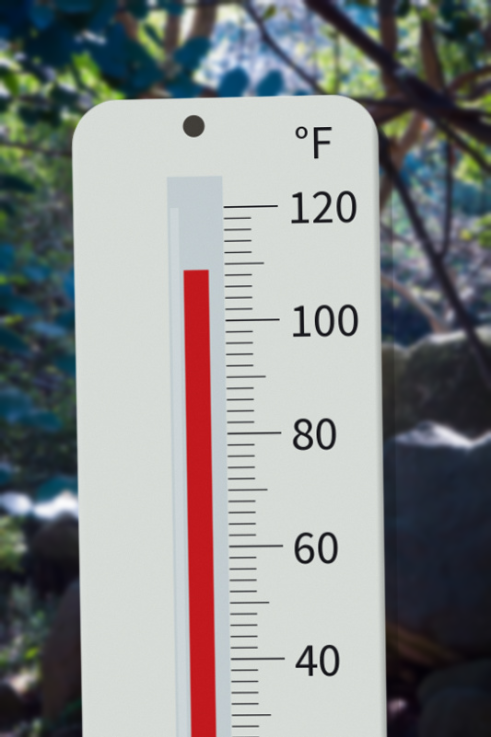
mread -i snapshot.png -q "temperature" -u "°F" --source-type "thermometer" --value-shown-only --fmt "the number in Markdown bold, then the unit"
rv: **109** °F
